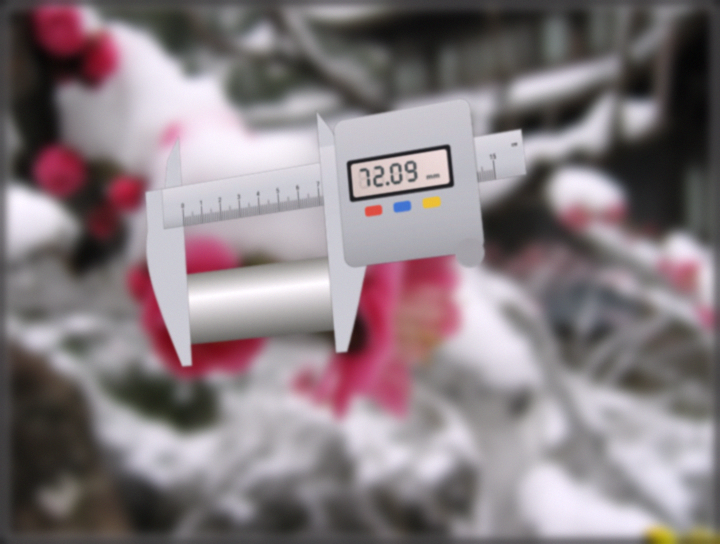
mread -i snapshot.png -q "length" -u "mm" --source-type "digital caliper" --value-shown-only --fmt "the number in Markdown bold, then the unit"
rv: **72.09** mm
